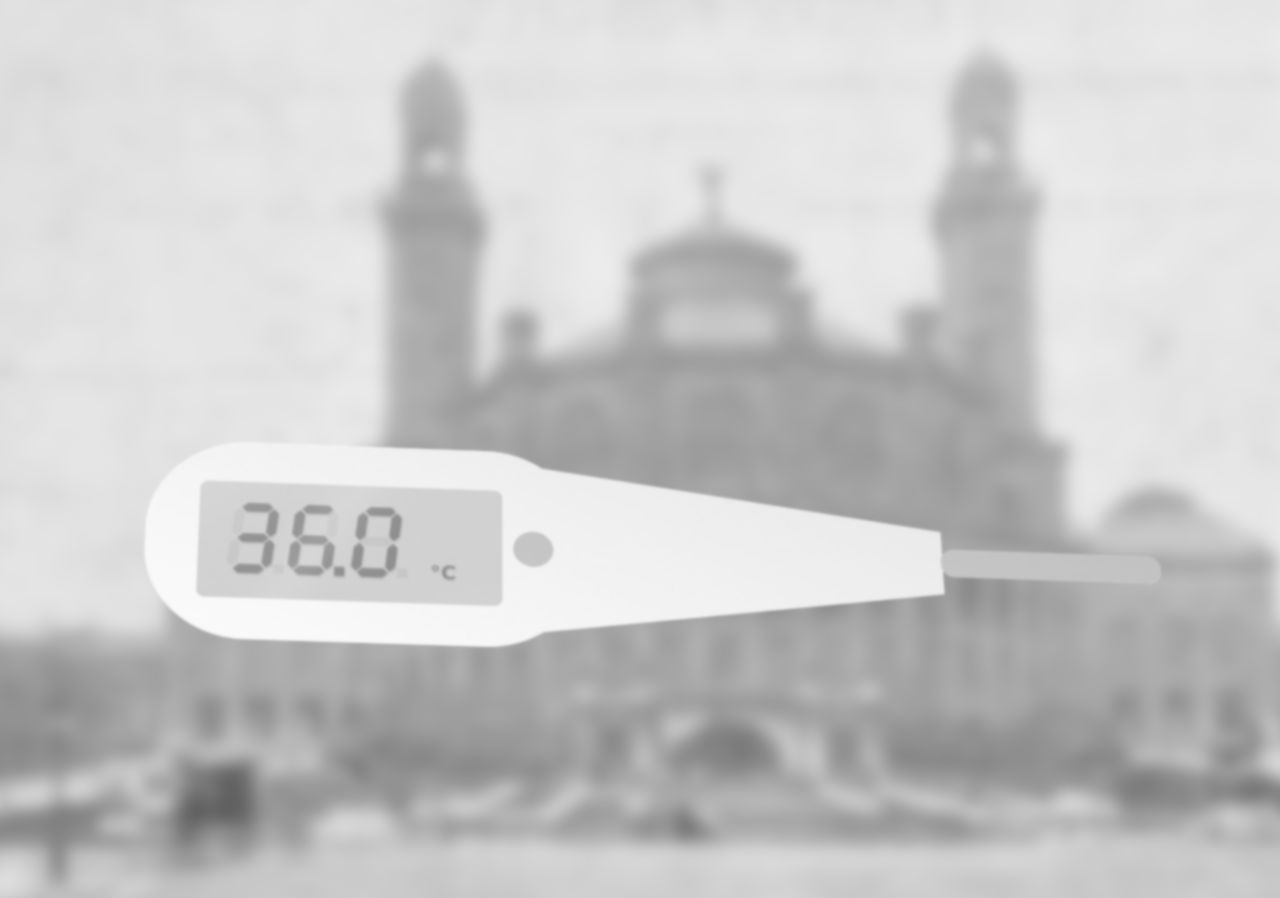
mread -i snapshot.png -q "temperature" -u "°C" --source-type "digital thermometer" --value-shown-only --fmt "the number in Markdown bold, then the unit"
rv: **36.0** °C
